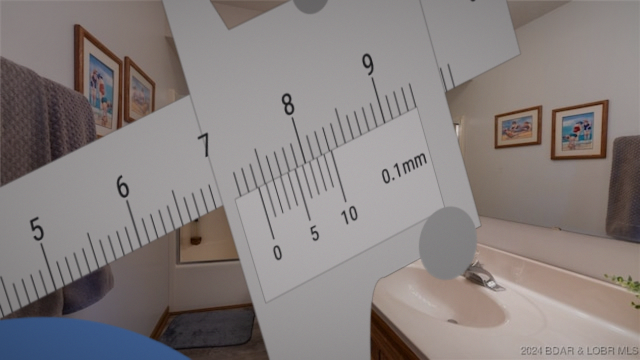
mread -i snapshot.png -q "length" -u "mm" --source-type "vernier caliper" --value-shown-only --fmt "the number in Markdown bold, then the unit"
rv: **74.2** mm
